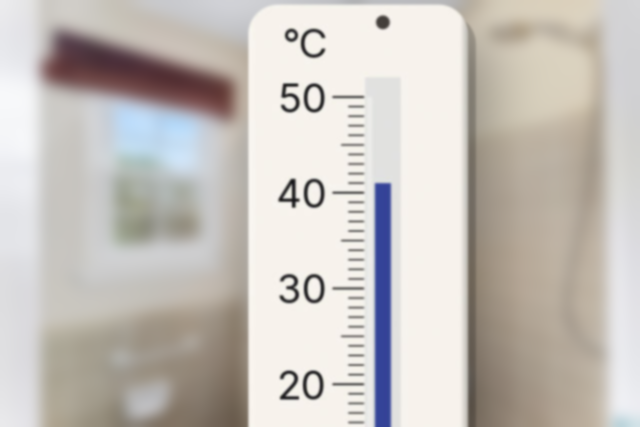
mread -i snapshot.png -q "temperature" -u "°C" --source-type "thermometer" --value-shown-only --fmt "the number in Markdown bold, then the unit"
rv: **41** °C
